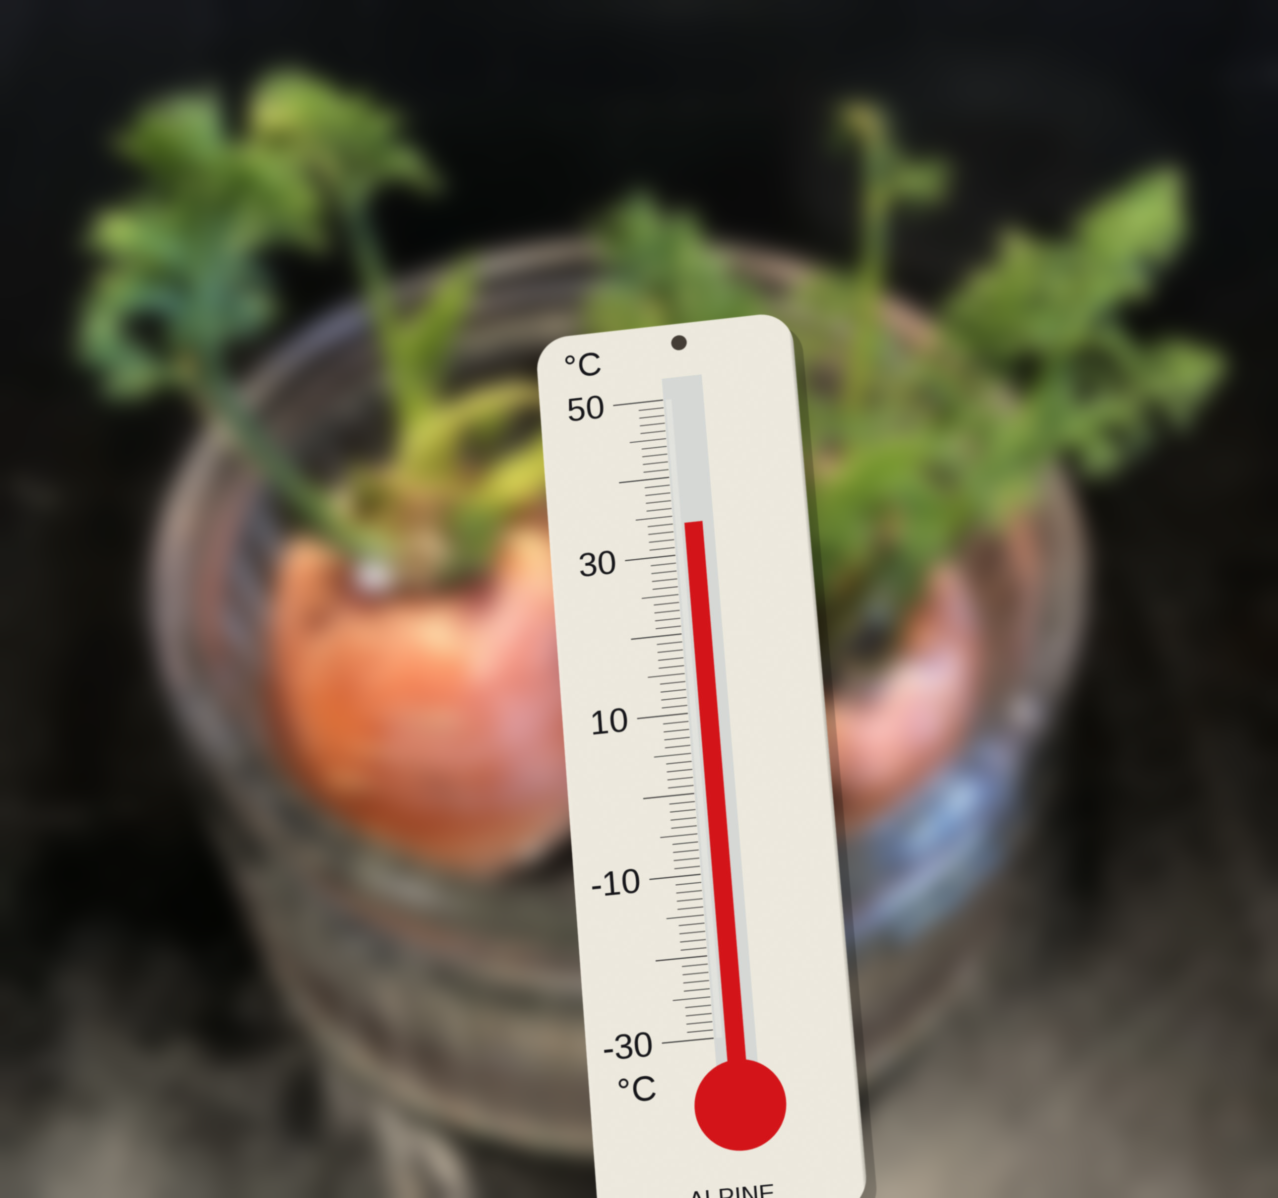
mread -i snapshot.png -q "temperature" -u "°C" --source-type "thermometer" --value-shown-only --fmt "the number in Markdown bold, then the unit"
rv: **34** °C
